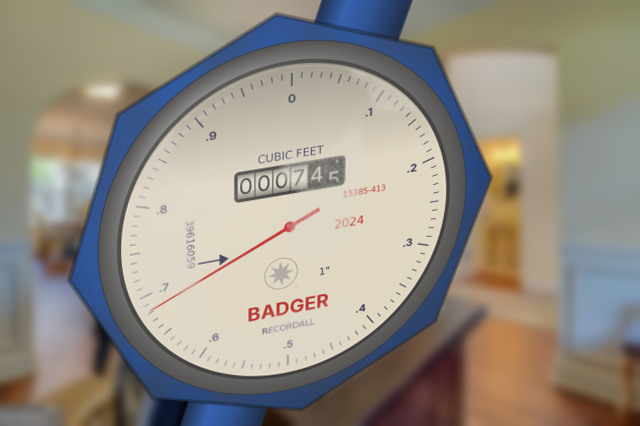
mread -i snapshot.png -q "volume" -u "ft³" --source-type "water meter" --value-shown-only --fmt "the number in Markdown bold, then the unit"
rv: **744.68** ft³
